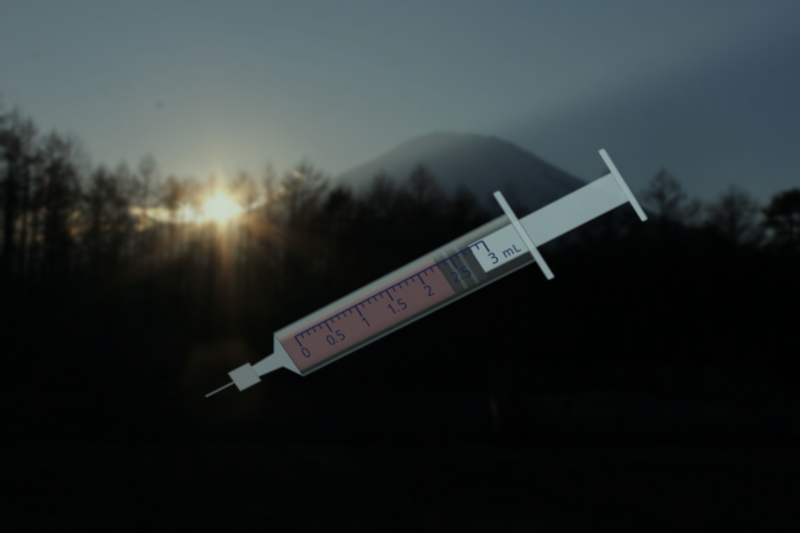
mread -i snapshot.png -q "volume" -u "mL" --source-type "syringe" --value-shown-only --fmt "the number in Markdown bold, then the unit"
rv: **2.3** mL
